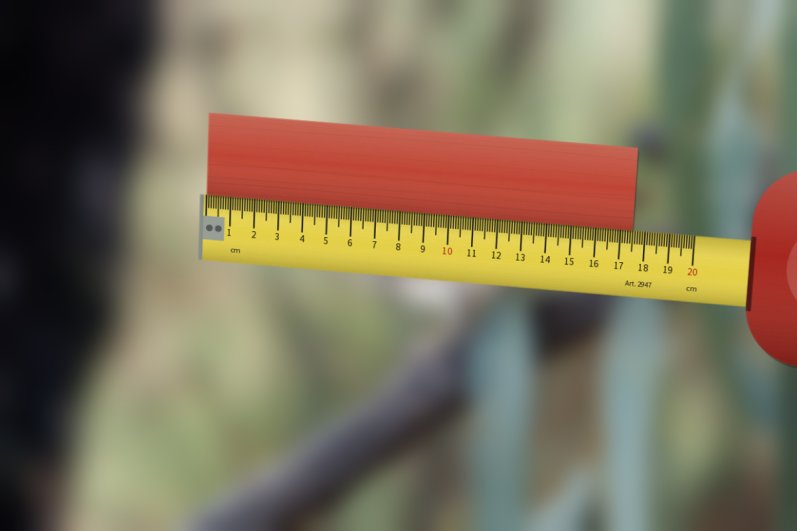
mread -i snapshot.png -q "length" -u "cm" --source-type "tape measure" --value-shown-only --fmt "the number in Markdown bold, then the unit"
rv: **17.5** cm
